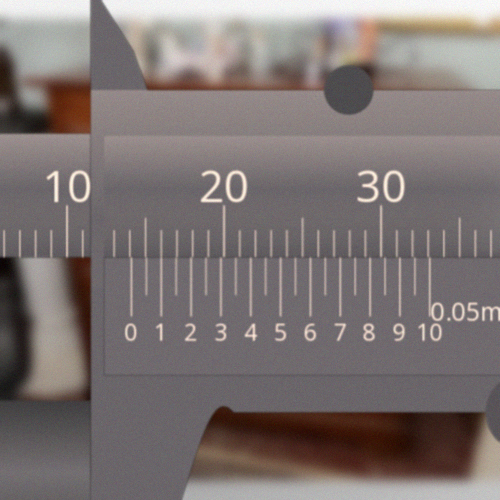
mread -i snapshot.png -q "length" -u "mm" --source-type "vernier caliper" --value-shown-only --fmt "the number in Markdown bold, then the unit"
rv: **14.1** mm
